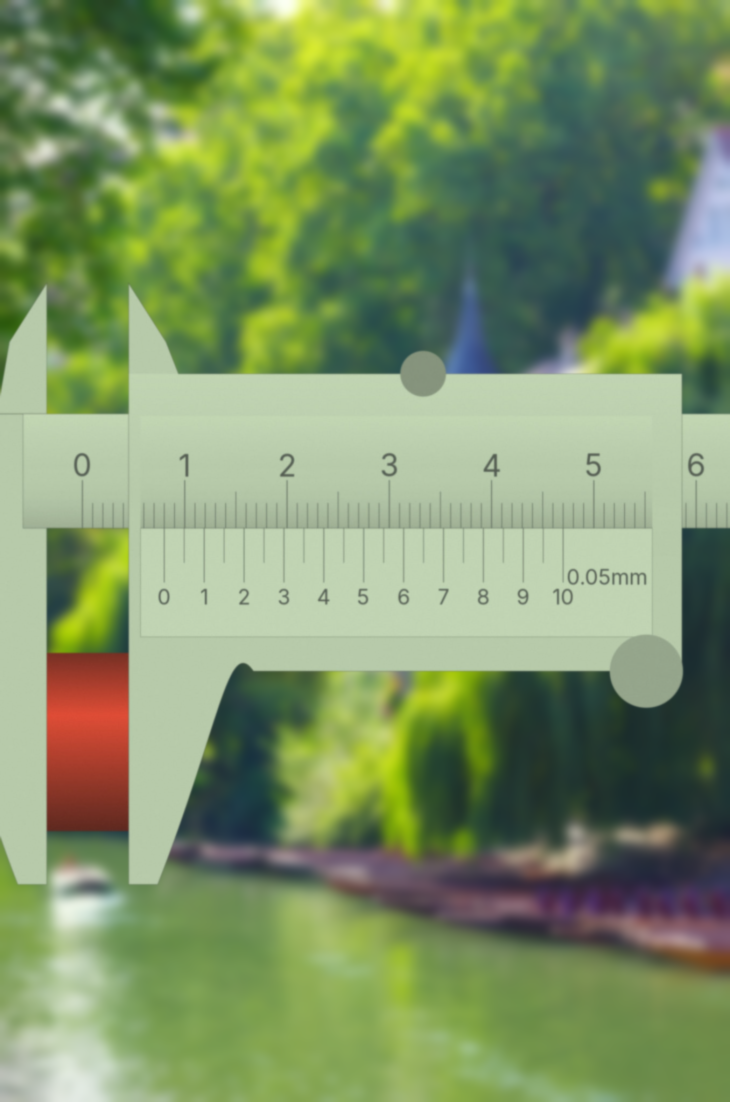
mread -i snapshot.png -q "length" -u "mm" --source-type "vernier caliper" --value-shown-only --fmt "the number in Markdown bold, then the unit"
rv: **8.0** mm
